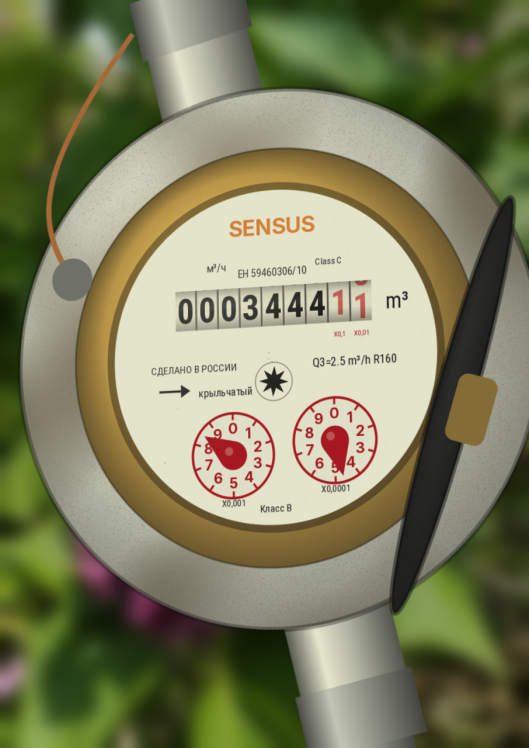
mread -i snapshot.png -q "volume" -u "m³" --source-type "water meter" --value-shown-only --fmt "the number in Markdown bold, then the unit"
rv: **3444.1084** m³
